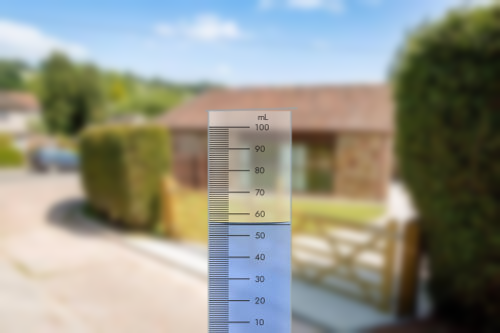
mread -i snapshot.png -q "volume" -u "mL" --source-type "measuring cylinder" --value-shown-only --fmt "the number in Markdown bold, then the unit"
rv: **55** mL
